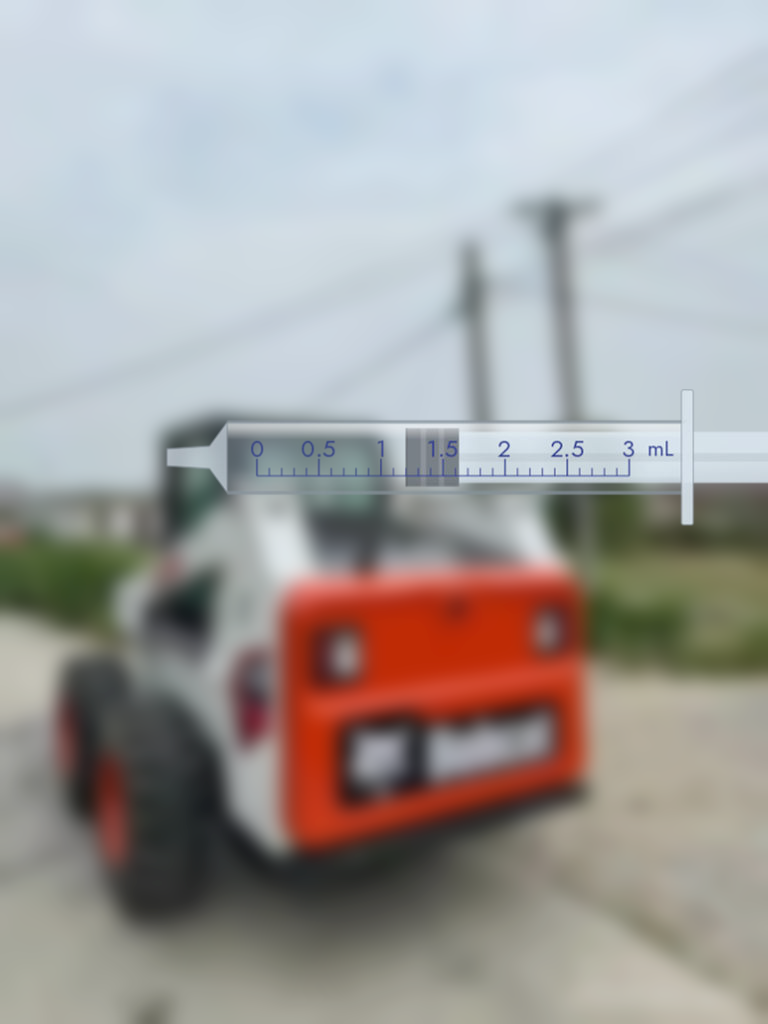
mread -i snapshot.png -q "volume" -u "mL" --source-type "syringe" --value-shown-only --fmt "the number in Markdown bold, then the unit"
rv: **1.2** mL
